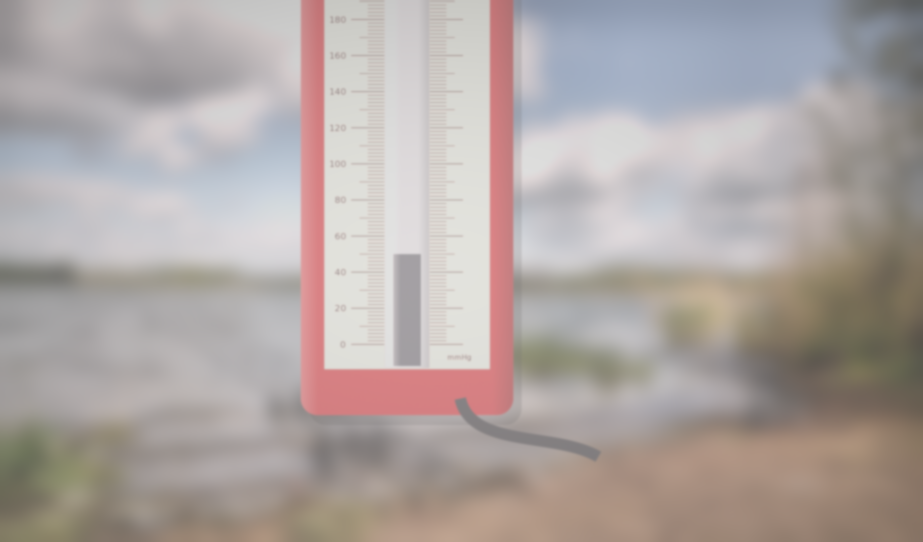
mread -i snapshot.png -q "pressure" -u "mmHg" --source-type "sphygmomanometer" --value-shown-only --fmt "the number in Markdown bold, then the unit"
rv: **50** mmHg
